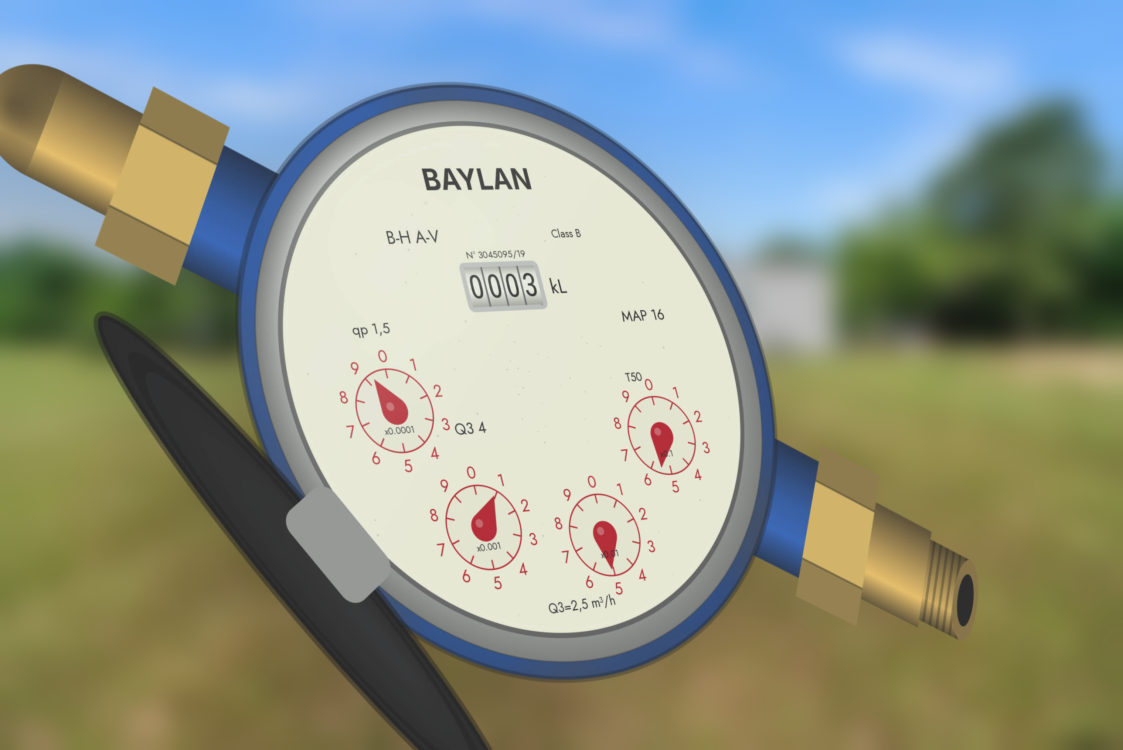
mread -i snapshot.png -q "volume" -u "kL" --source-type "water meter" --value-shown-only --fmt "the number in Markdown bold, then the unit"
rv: **3.5509** kL
